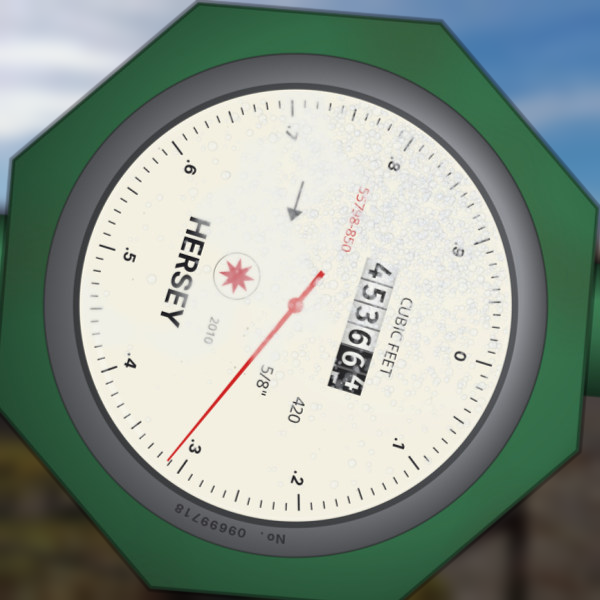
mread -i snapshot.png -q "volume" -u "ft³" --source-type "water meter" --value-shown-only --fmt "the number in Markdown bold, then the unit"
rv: **453664.31** ft³
